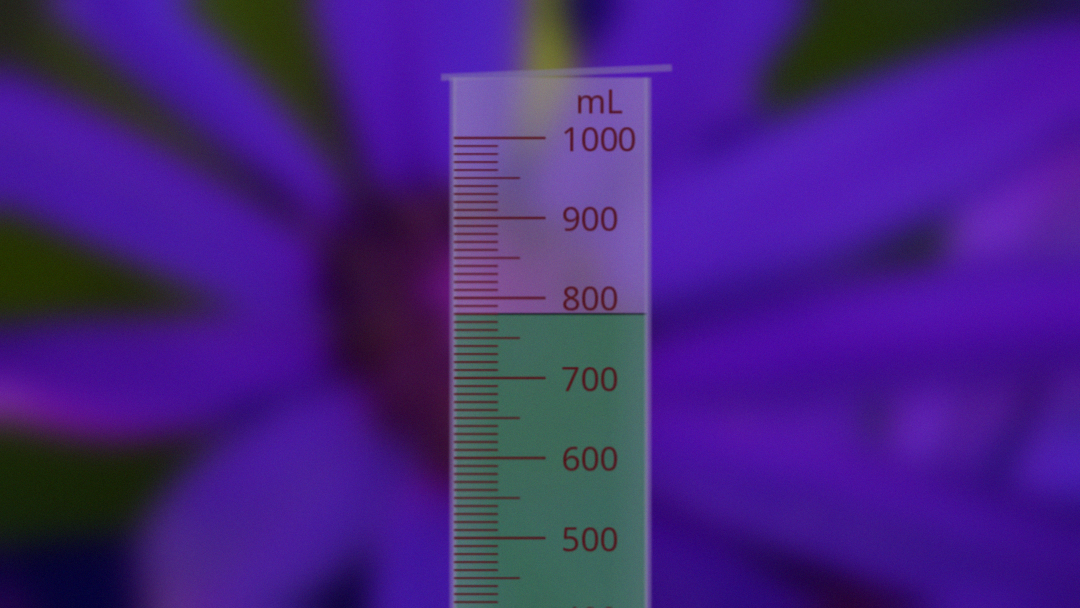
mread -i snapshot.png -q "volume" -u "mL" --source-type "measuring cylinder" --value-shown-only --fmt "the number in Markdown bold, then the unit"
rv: **780** mL
